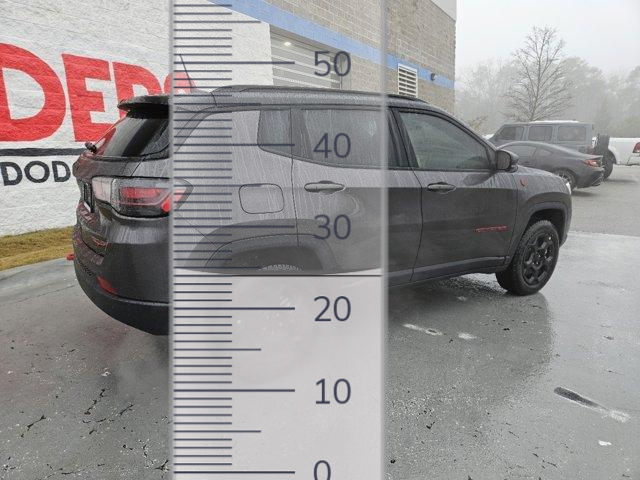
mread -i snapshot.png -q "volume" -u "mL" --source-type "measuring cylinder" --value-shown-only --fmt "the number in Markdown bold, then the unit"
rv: **24** mL
